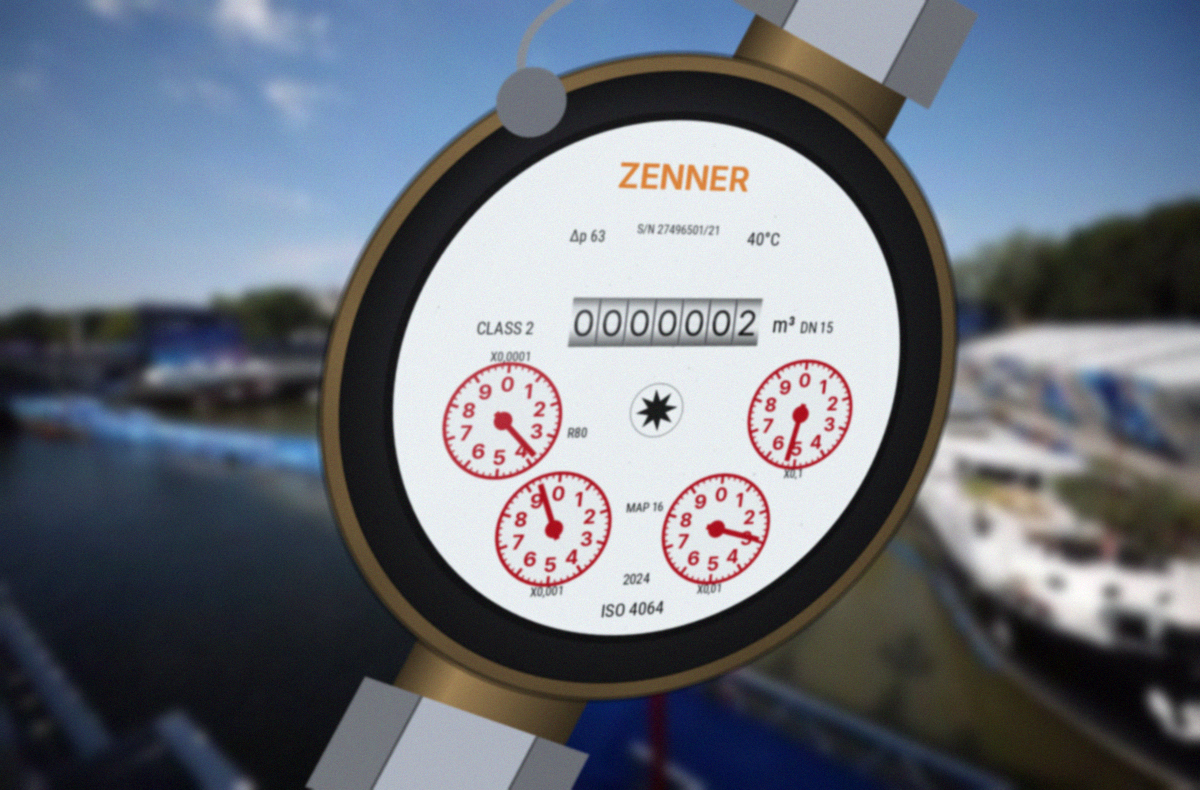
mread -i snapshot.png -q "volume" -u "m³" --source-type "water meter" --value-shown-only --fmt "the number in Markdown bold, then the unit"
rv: **2.5293** m³
